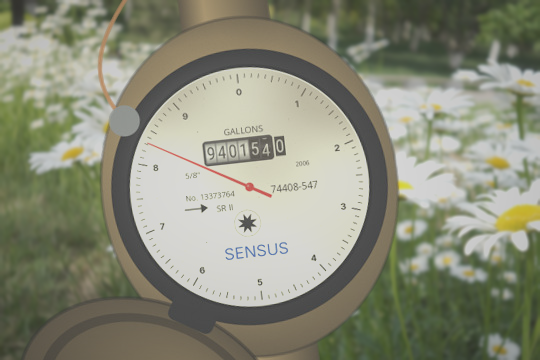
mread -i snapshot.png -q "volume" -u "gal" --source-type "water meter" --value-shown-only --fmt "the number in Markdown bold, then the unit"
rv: **9401538.3** gal
